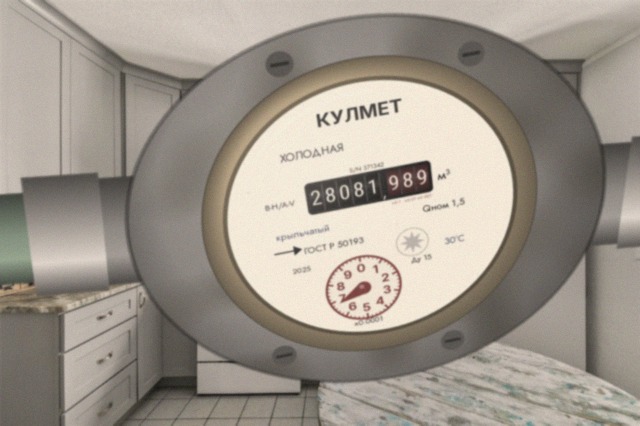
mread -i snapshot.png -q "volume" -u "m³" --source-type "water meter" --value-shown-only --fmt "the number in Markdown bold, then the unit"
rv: **28081.9896** m³
